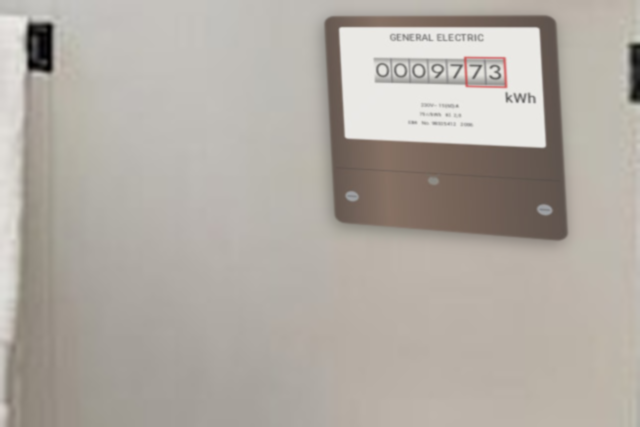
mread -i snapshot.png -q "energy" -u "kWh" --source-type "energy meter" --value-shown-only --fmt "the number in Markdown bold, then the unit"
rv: **97.73** kWh
